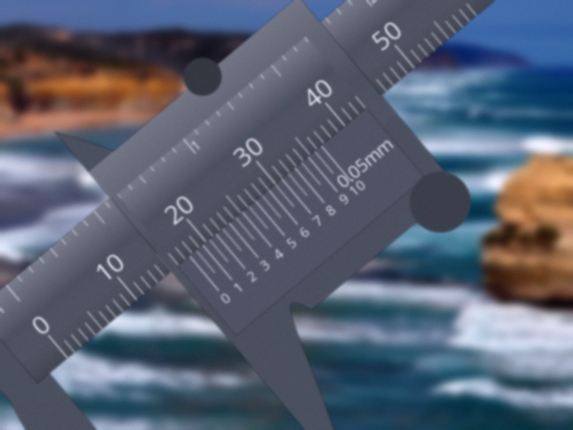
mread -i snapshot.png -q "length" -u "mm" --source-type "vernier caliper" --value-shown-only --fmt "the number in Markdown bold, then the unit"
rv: **17.6** mm
